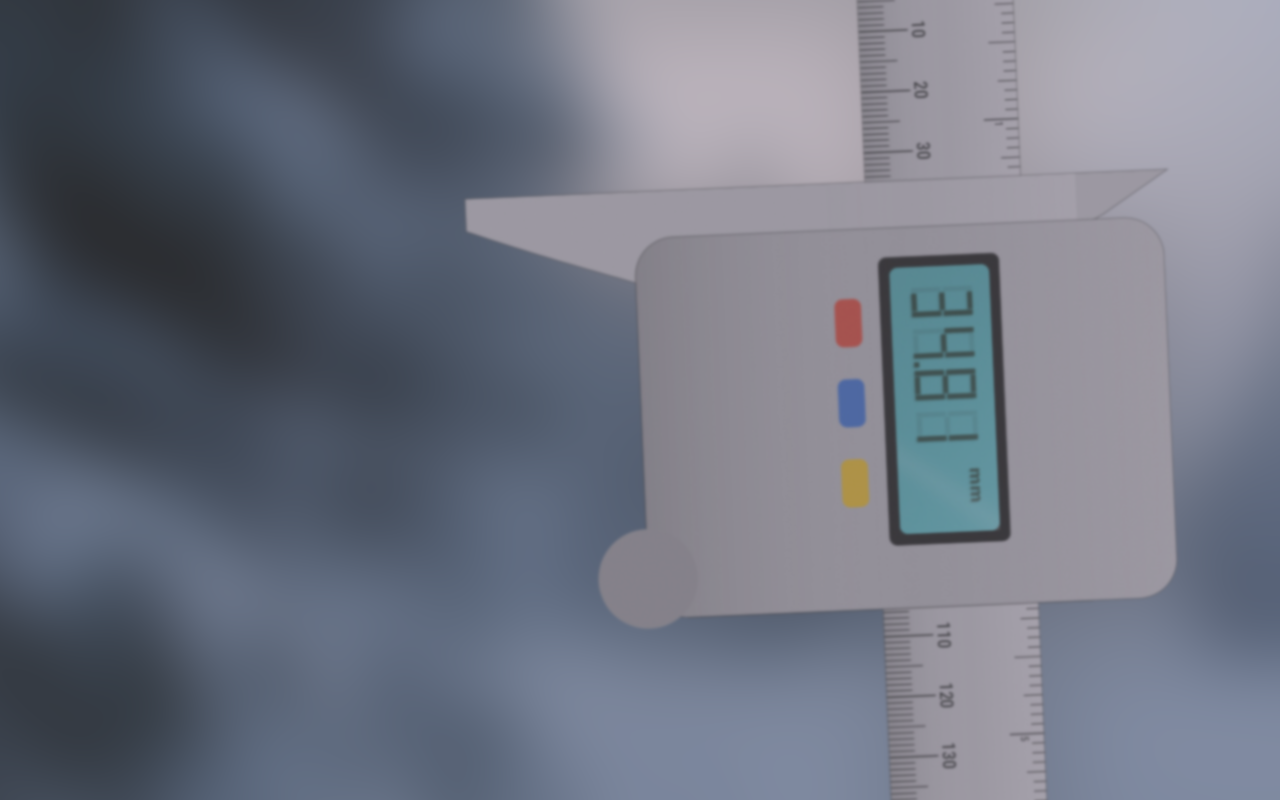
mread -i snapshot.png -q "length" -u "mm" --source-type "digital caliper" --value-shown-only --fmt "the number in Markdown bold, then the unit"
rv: **34.81** mm
